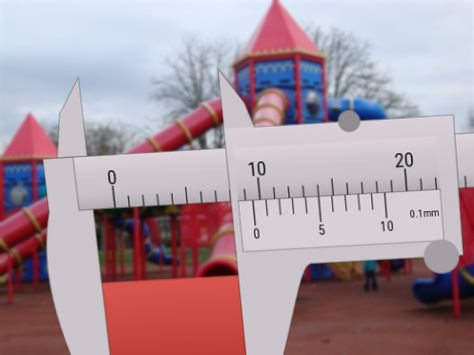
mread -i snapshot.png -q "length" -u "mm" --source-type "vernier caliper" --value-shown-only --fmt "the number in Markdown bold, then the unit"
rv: **9.5** mm
